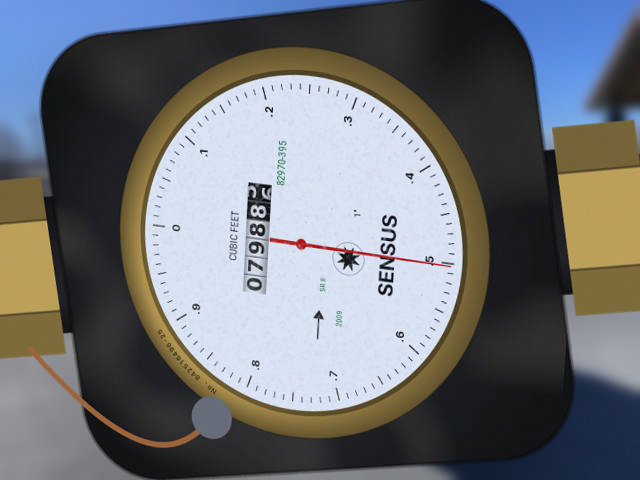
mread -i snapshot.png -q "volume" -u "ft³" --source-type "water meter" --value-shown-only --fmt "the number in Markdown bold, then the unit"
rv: **79885.50** ft³
